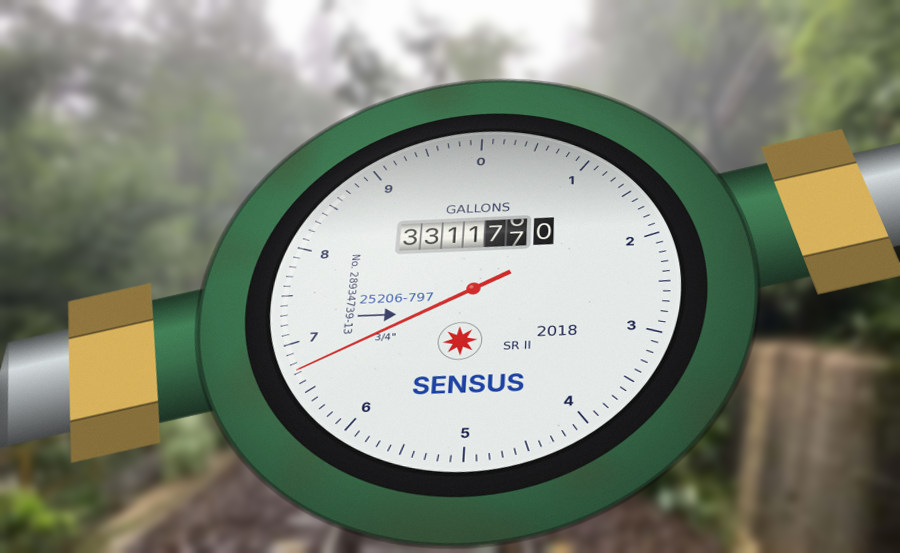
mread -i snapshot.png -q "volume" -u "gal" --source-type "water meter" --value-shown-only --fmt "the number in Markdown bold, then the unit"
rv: **3311766.7** gal
